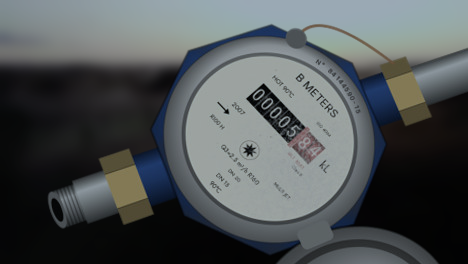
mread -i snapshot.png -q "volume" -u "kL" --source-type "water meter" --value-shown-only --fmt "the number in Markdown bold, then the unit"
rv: **5.84** kL
